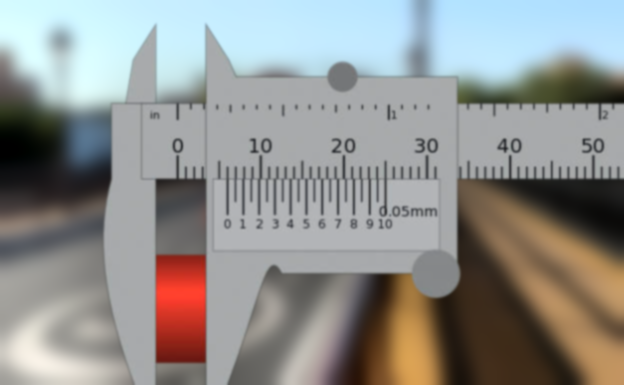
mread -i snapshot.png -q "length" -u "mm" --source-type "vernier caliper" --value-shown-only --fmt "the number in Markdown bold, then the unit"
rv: **6.0** mm
